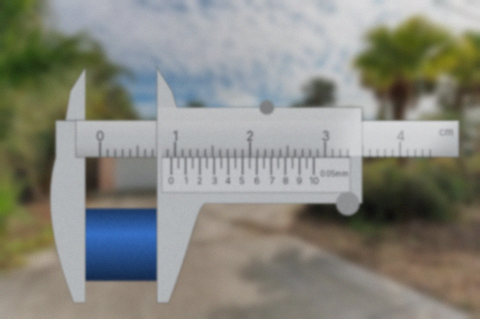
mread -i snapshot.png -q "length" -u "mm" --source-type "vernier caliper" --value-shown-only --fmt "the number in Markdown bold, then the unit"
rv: **9.5** mm
